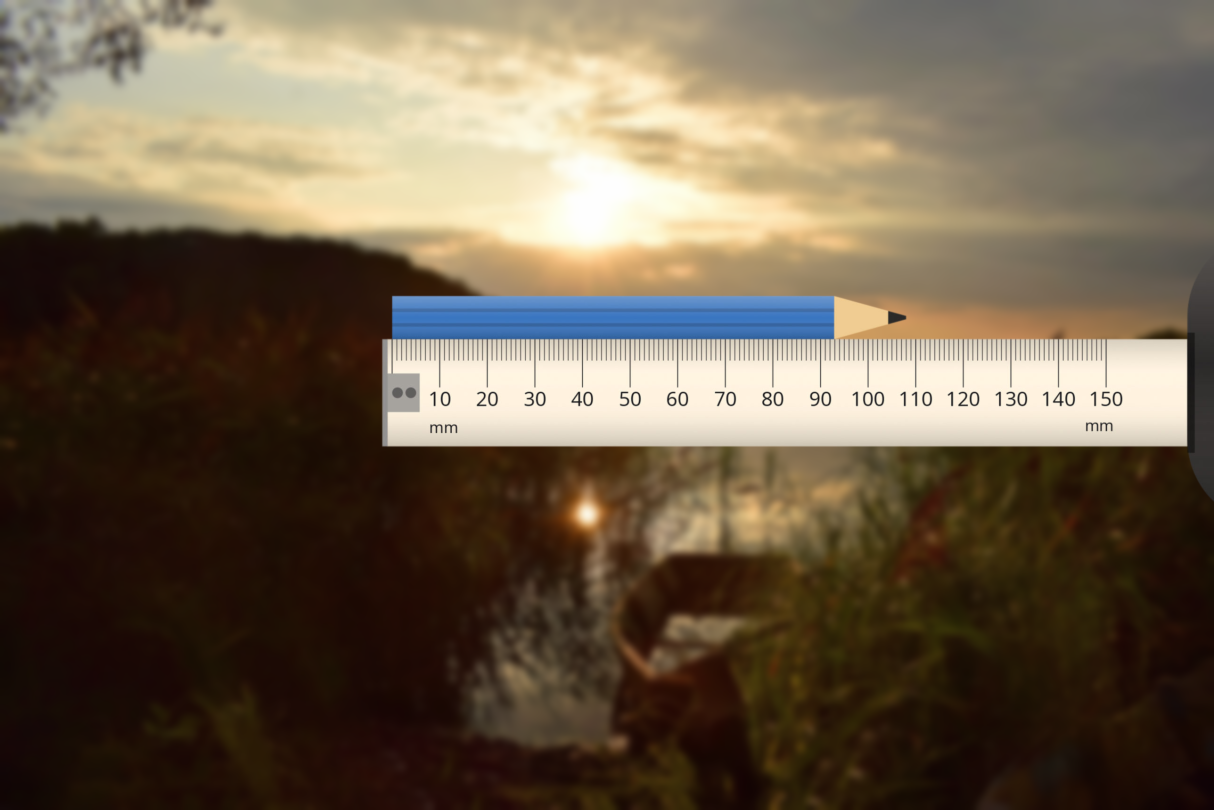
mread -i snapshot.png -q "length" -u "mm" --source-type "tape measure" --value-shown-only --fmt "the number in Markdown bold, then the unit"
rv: **108** mm
